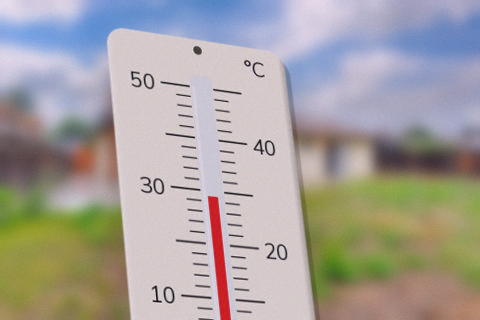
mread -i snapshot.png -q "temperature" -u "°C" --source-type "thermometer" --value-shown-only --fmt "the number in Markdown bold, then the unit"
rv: **29** °C
